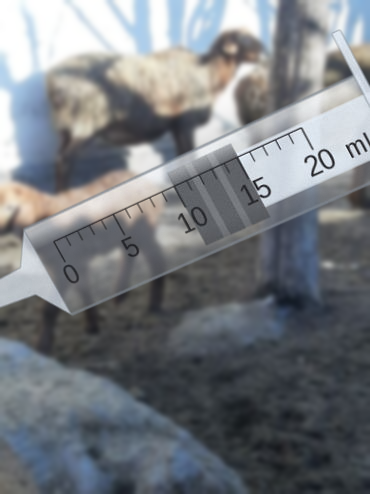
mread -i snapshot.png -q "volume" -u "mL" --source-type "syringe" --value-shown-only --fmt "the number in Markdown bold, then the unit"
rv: **10** mL
